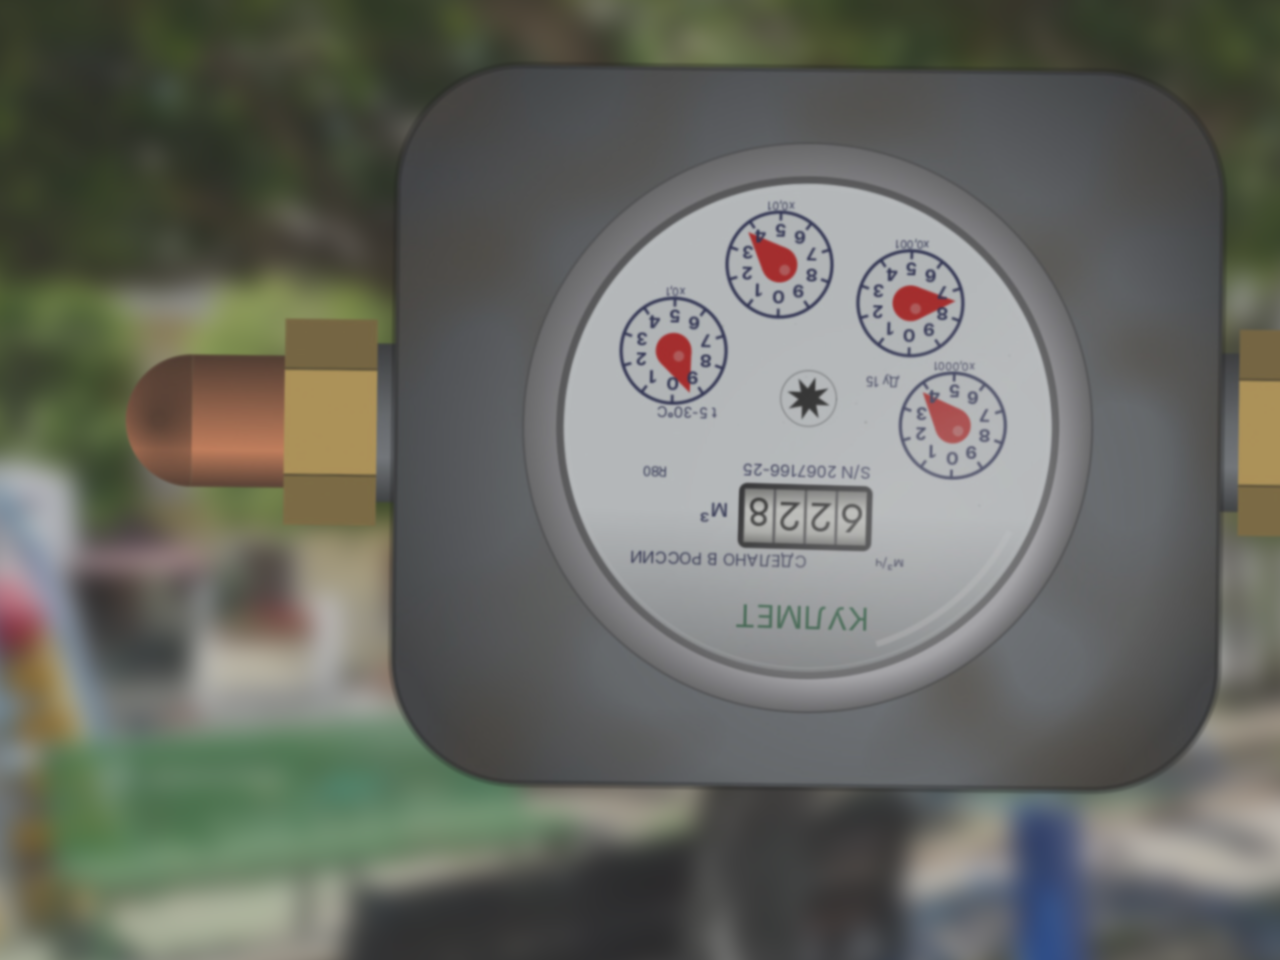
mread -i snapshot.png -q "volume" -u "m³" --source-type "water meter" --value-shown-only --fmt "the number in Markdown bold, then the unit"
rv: **6227.9373** m³
